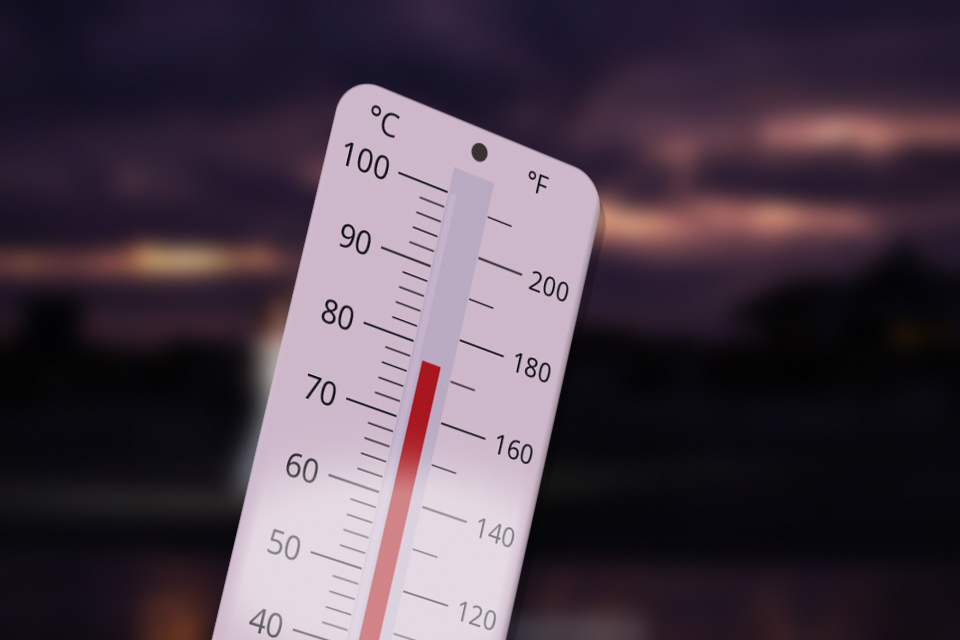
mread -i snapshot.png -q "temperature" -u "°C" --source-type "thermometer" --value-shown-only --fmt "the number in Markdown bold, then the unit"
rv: **78** °C
